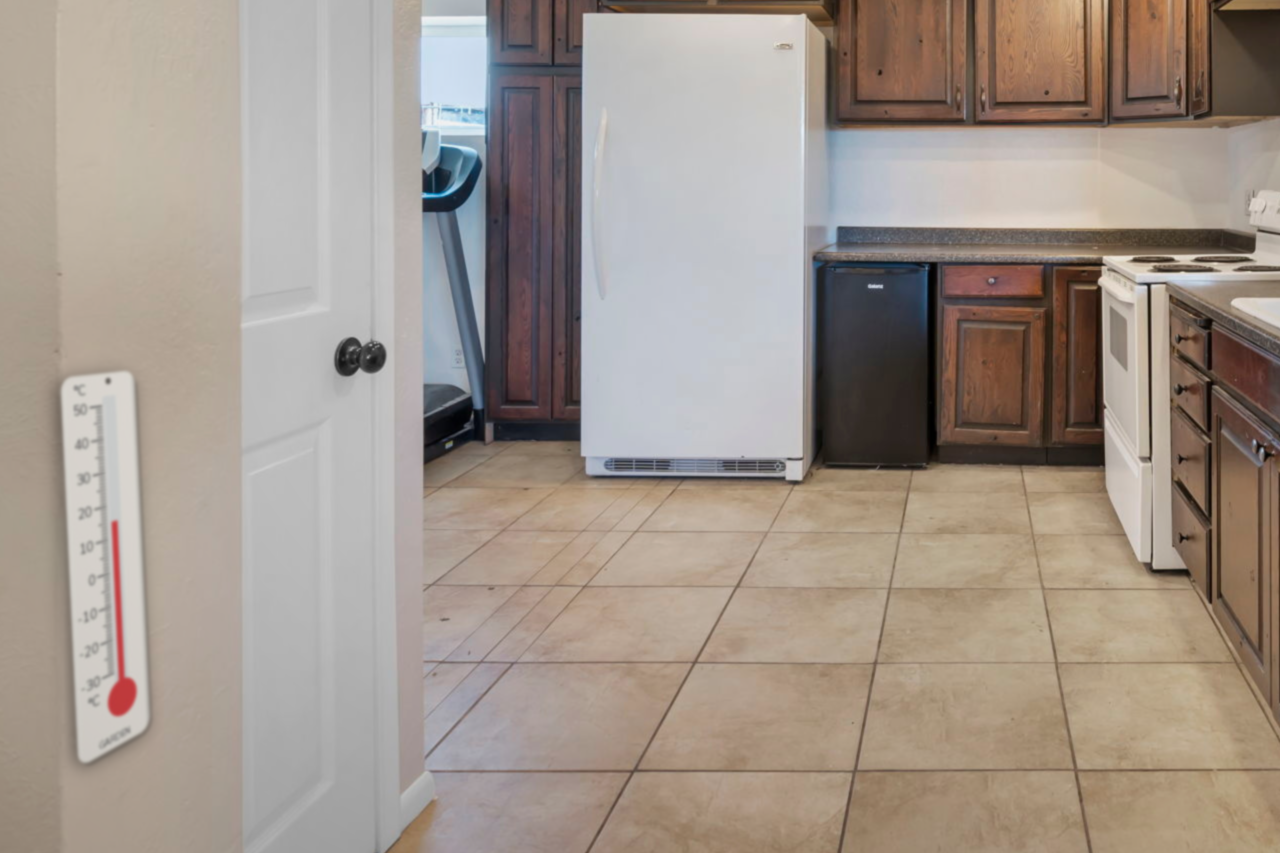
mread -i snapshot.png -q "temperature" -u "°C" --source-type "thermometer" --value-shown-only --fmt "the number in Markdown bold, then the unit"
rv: **15** °C
